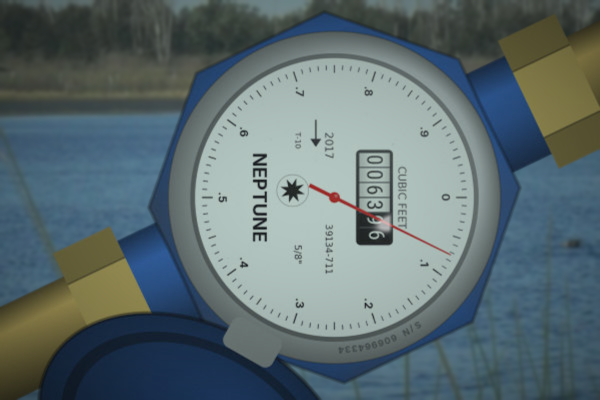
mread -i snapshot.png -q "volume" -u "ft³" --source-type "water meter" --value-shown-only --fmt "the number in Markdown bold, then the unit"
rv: **6396.07** ft³
